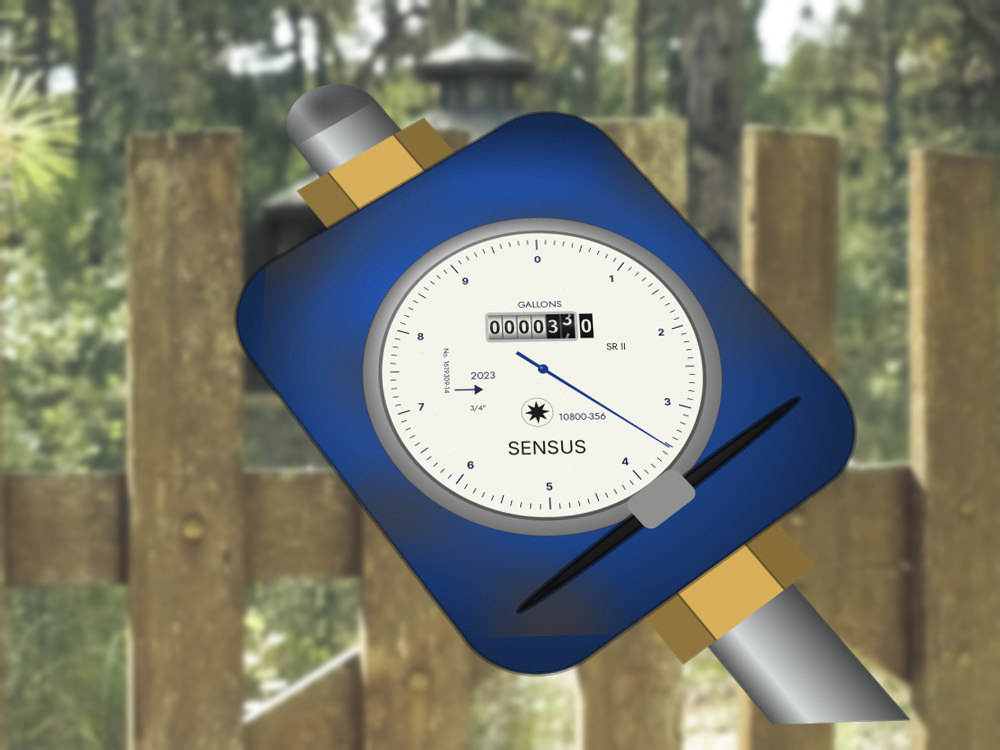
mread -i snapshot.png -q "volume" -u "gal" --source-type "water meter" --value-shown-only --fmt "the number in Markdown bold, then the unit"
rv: **333.5** gal
